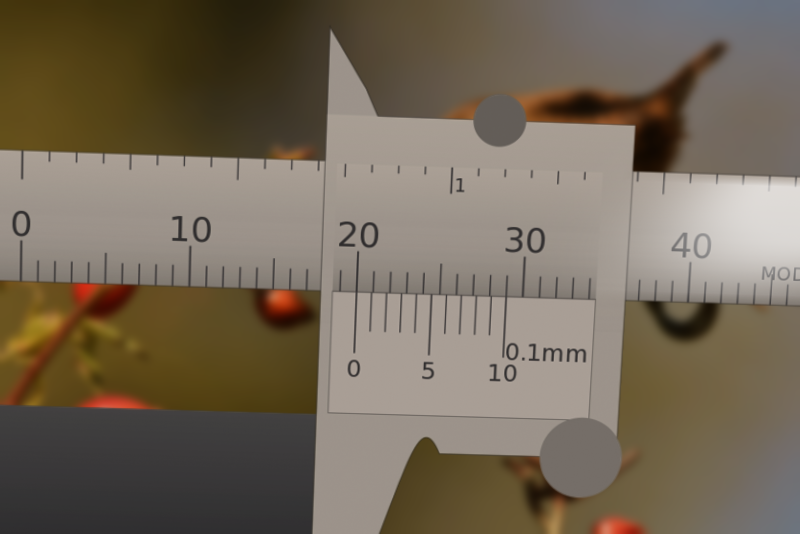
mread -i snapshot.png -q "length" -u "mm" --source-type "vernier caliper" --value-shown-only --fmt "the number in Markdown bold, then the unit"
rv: **20.0** mm
